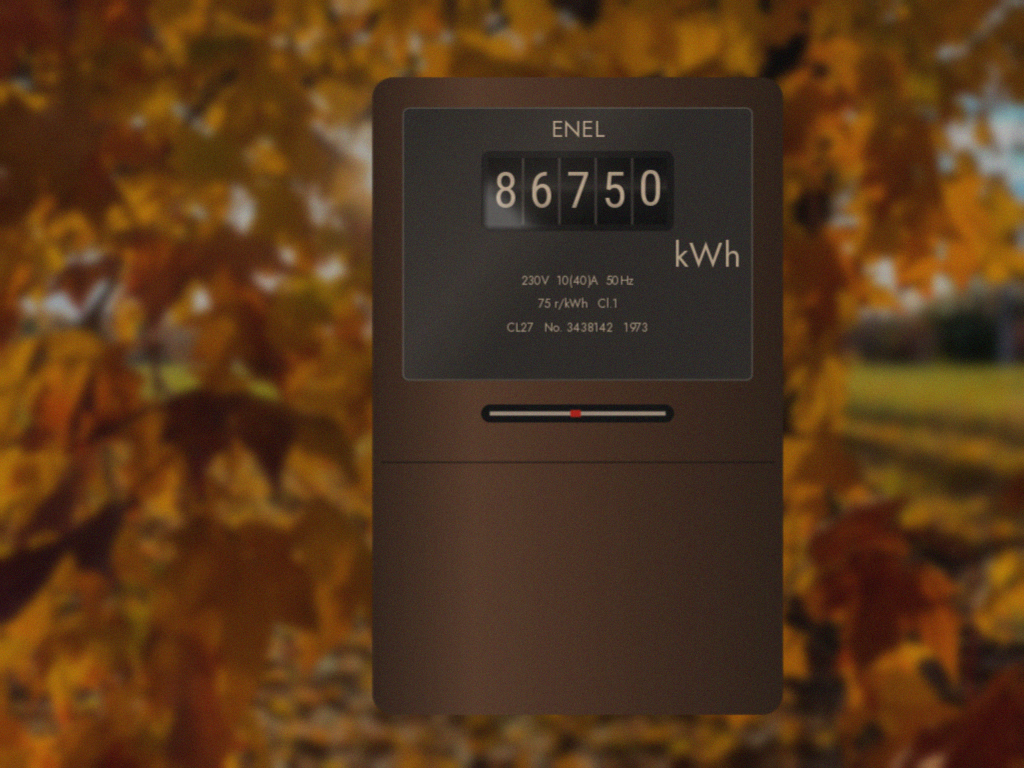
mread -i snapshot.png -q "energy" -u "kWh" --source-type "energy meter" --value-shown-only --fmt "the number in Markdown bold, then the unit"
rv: **86750** kWh
